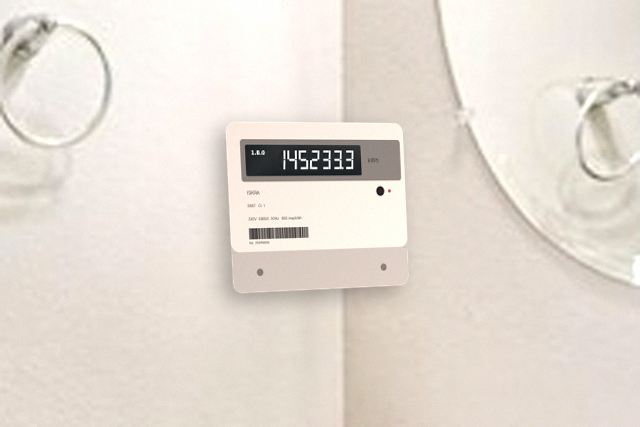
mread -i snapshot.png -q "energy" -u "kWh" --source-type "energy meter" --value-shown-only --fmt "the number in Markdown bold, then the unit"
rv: **145233.3** kWh
